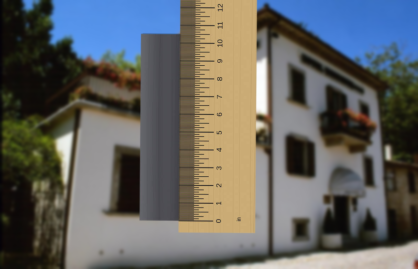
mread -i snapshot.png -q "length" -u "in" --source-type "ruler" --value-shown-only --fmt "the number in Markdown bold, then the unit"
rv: **10.5** in
